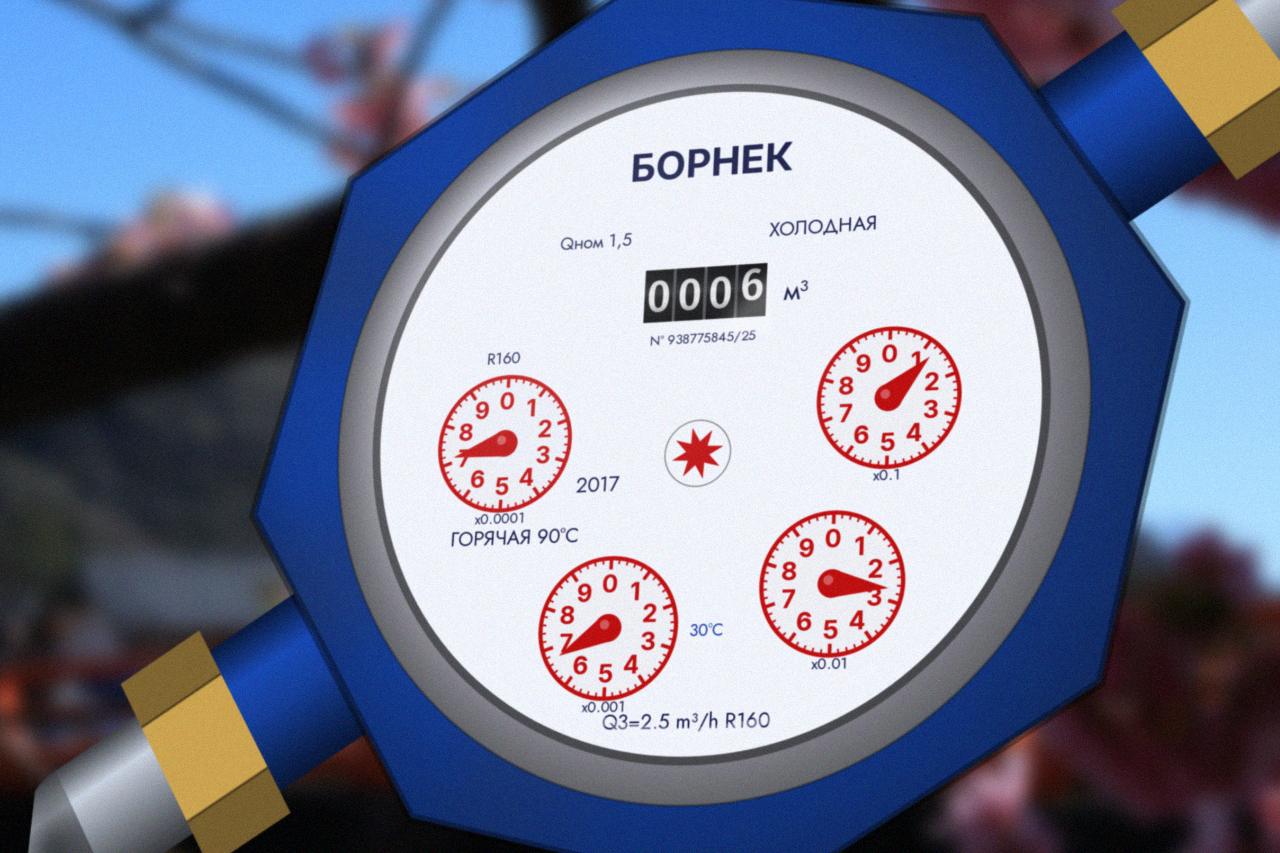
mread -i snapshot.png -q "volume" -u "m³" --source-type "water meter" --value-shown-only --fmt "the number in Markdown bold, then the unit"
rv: **6.1267** m³
